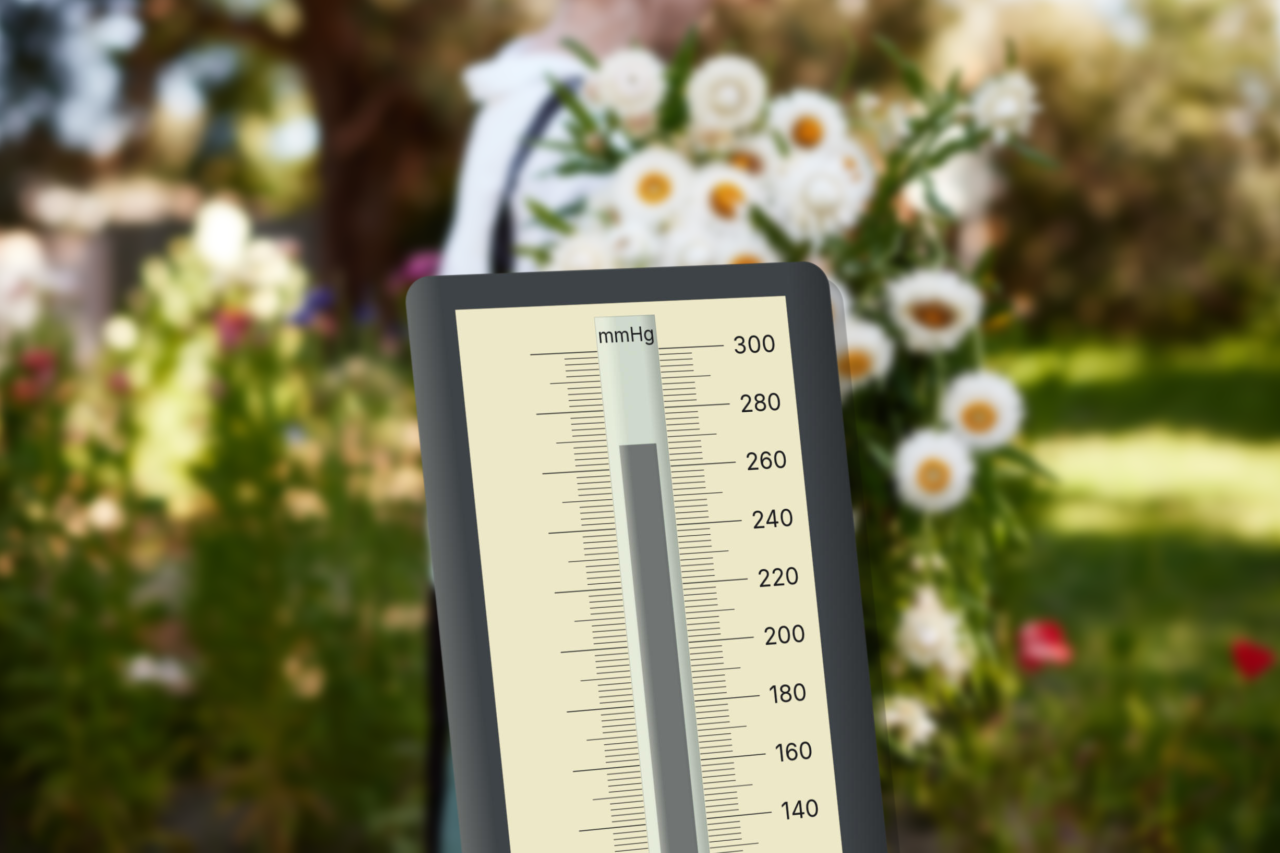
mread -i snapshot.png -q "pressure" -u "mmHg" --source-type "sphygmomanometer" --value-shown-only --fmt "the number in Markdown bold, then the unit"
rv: **268** mmHg
